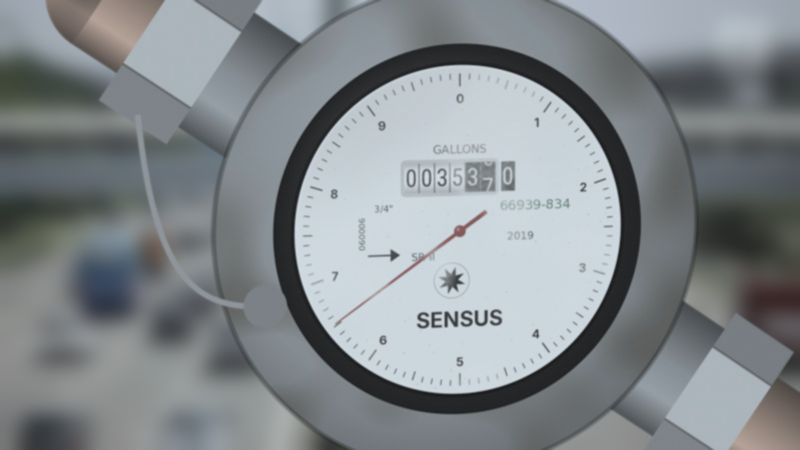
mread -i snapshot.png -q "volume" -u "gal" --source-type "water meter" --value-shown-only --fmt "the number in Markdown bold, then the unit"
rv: **35366.5** gal
